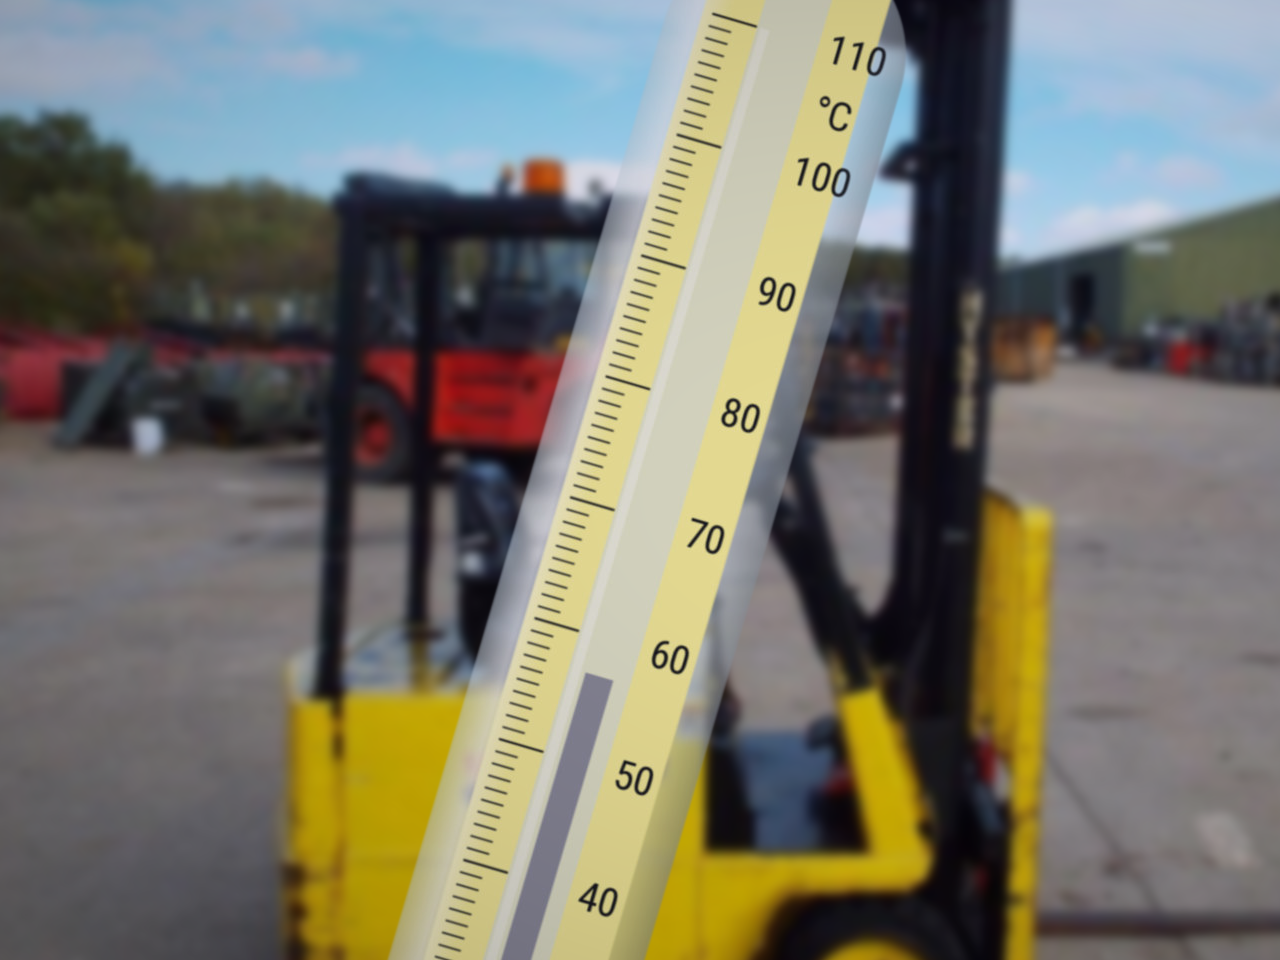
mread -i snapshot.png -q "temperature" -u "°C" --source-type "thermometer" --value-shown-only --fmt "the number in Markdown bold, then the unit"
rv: **57** °C
